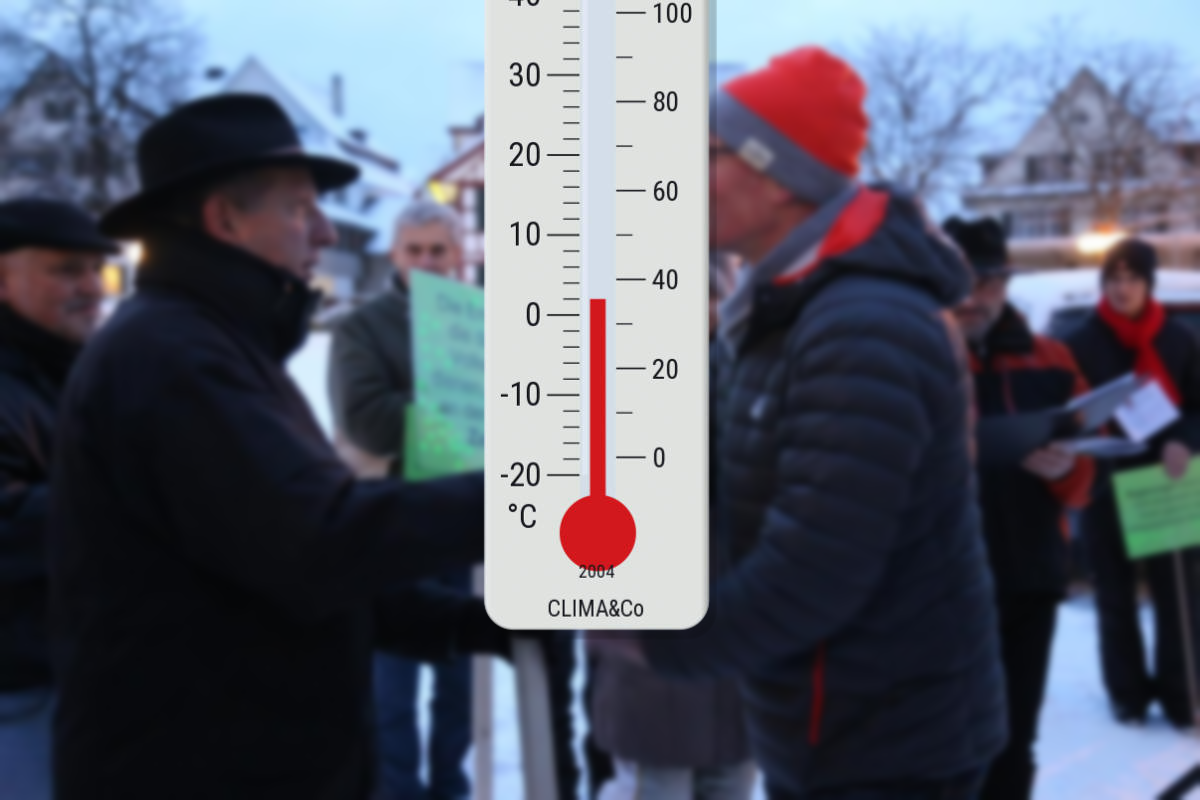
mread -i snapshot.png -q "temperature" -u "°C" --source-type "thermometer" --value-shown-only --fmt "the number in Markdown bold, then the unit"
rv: **2** °C
